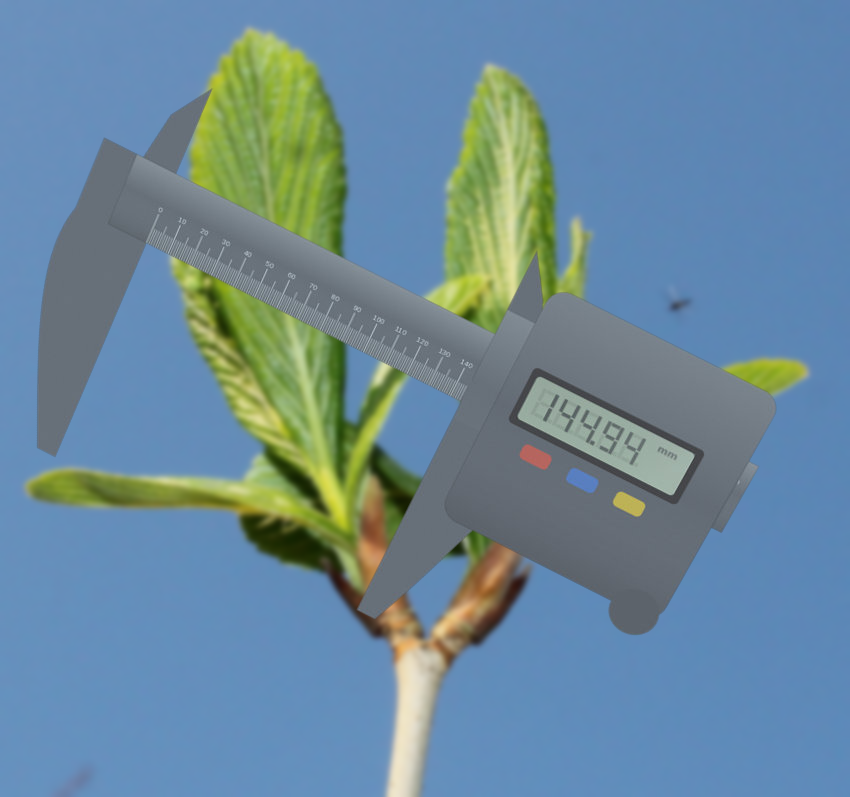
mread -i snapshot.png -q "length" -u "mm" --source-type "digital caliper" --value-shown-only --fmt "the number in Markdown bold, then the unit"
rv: **144.94** mm
